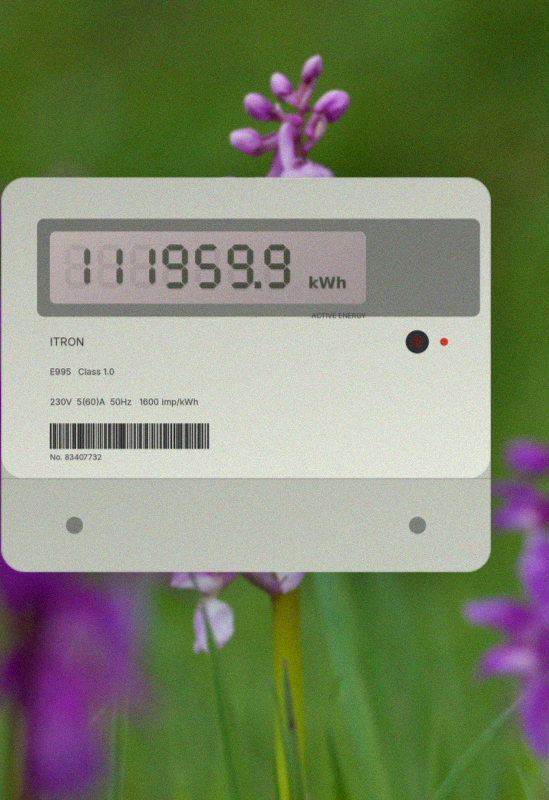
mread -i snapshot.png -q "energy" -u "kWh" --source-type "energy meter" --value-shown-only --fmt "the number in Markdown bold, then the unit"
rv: **111959.9** kWh
